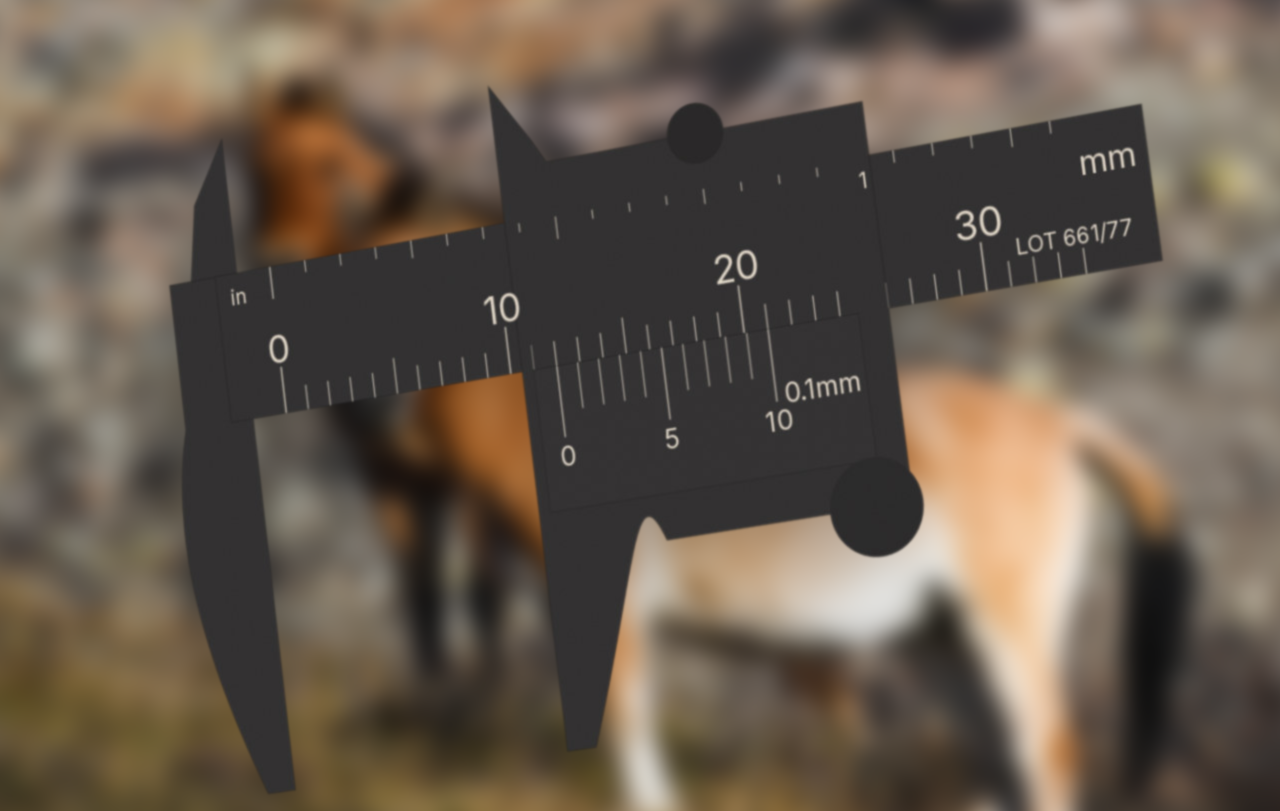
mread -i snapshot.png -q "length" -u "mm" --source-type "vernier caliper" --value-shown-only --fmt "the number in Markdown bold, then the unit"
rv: **12.0** mm
